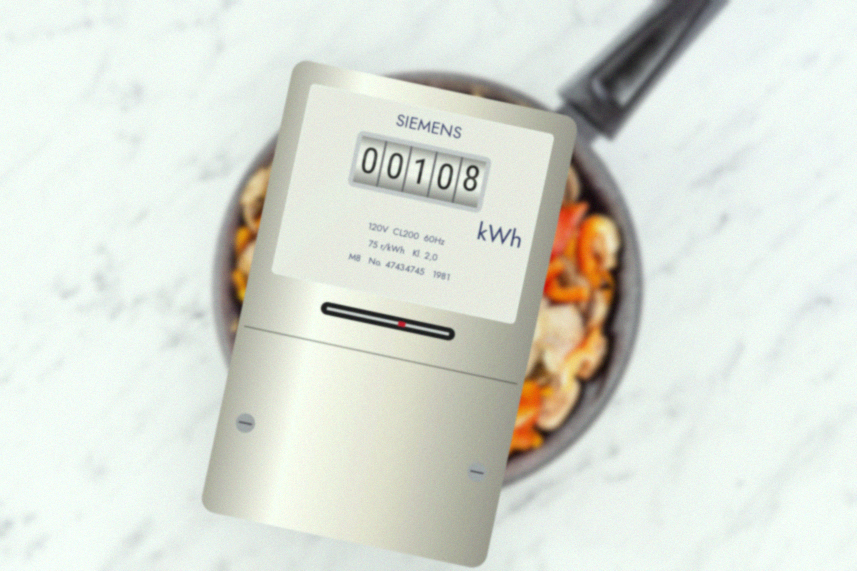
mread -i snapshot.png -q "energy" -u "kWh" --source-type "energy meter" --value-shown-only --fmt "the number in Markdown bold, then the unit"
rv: **108** kWh
